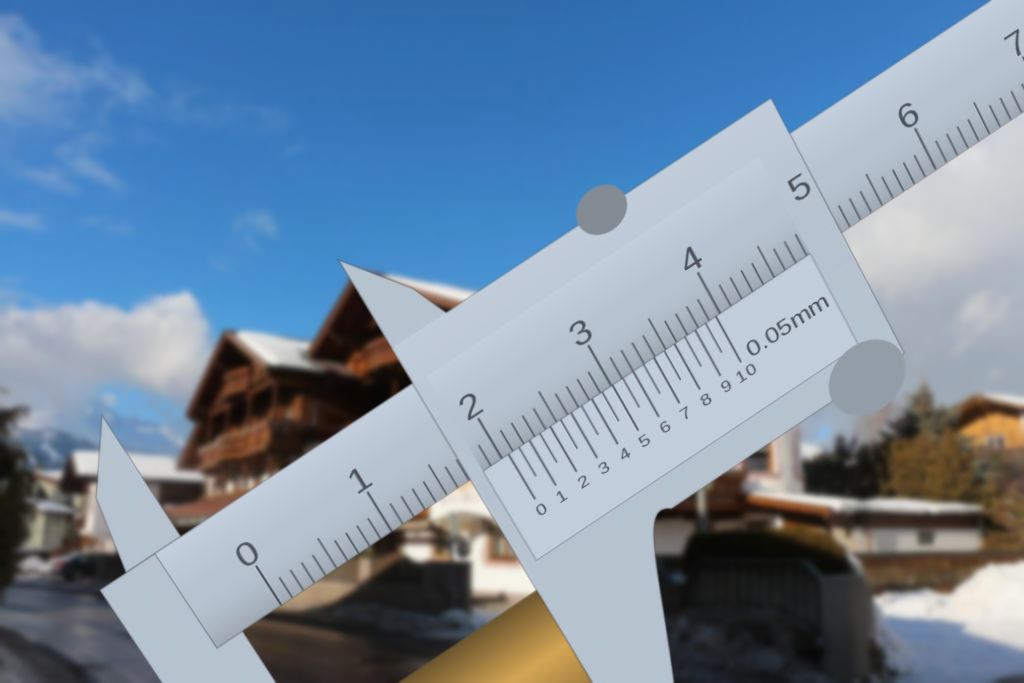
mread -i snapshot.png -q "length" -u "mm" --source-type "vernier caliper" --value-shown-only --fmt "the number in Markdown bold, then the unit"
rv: **20.6** mm
